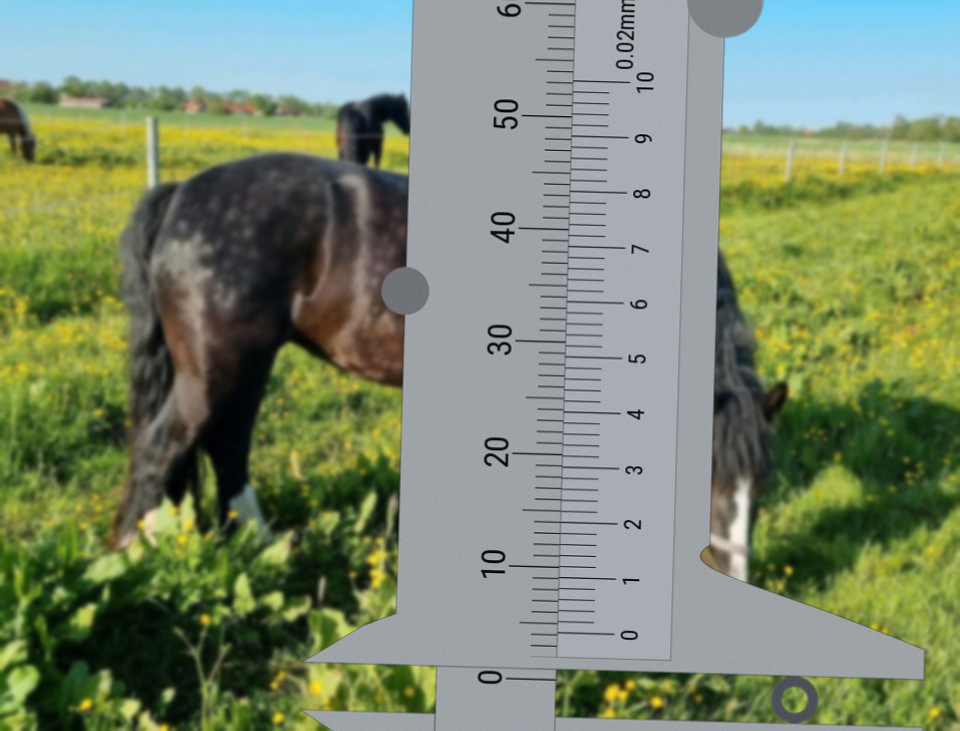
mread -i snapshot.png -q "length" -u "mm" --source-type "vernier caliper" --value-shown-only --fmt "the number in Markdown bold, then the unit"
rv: **4.2** mm
